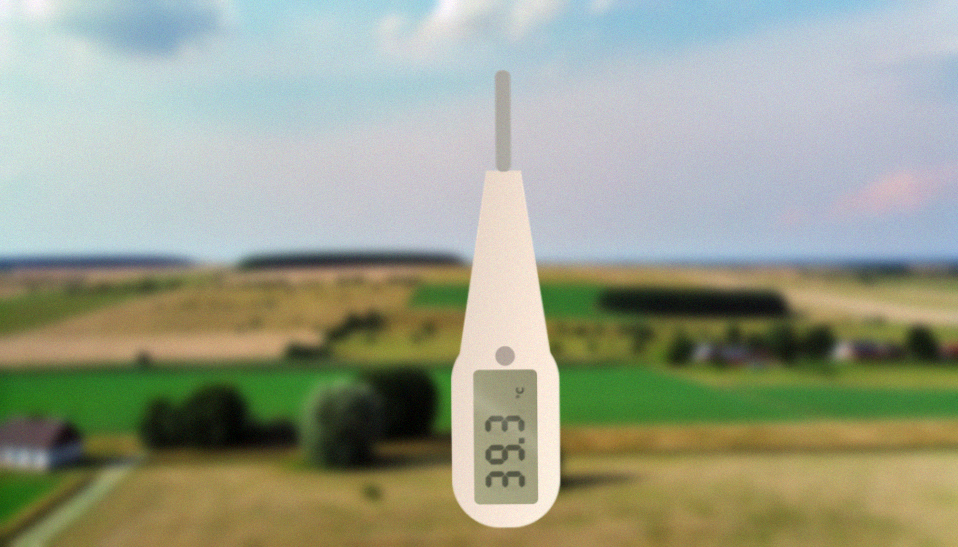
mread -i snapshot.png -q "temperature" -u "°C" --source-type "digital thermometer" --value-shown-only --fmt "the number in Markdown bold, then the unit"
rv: **39.3** °C
